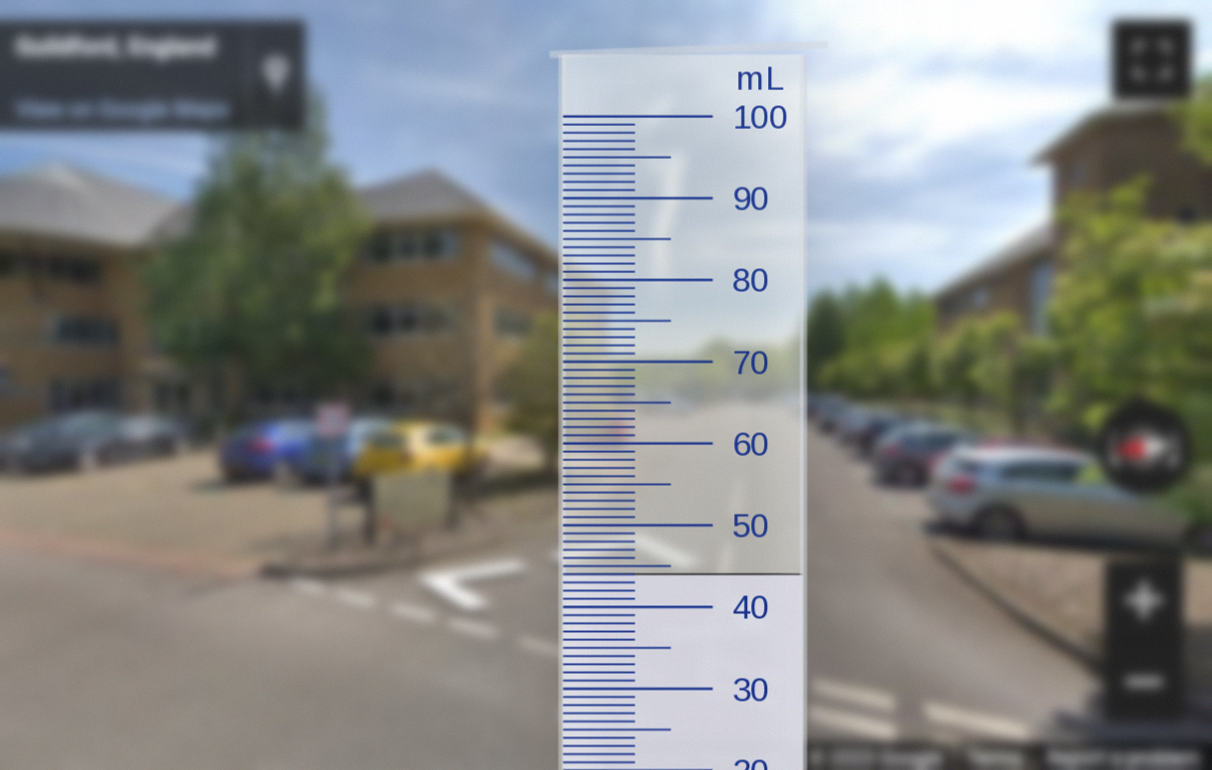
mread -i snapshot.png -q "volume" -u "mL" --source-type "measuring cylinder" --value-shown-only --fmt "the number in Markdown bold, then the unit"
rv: **44** mL
